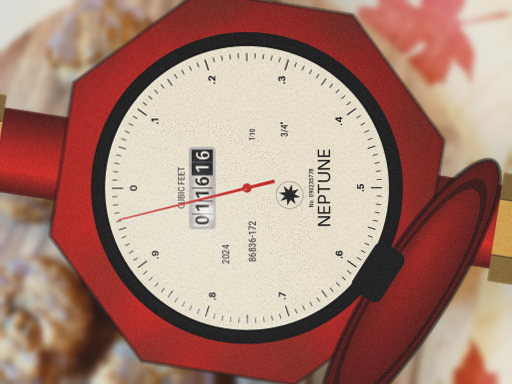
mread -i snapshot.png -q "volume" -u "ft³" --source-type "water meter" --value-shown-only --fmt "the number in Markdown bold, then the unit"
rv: **11615.96** ft³
